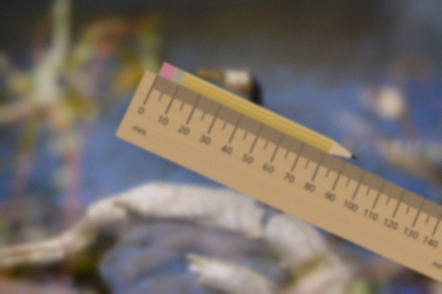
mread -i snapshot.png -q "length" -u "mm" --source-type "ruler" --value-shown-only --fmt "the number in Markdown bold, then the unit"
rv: **95** mm
